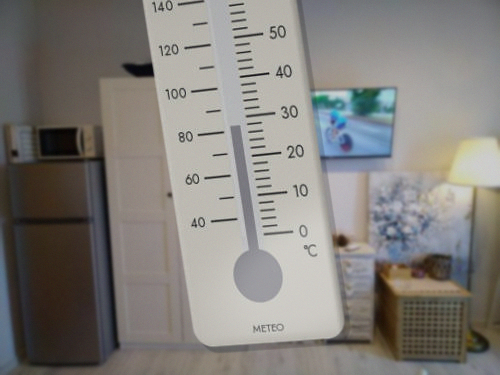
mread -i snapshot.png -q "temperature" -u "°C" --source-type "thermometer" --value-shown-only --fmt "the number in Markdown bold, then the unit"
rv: **28** °C
